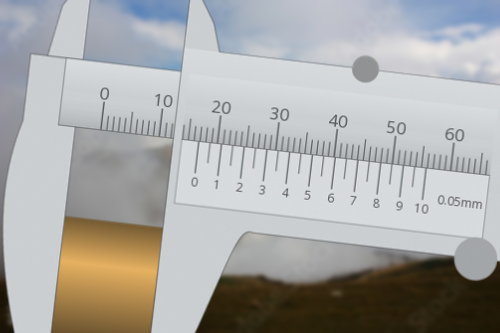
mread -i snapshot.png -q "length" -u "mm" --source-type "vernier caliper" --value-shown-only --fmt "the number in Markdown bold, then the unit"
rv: **16.8** mm
